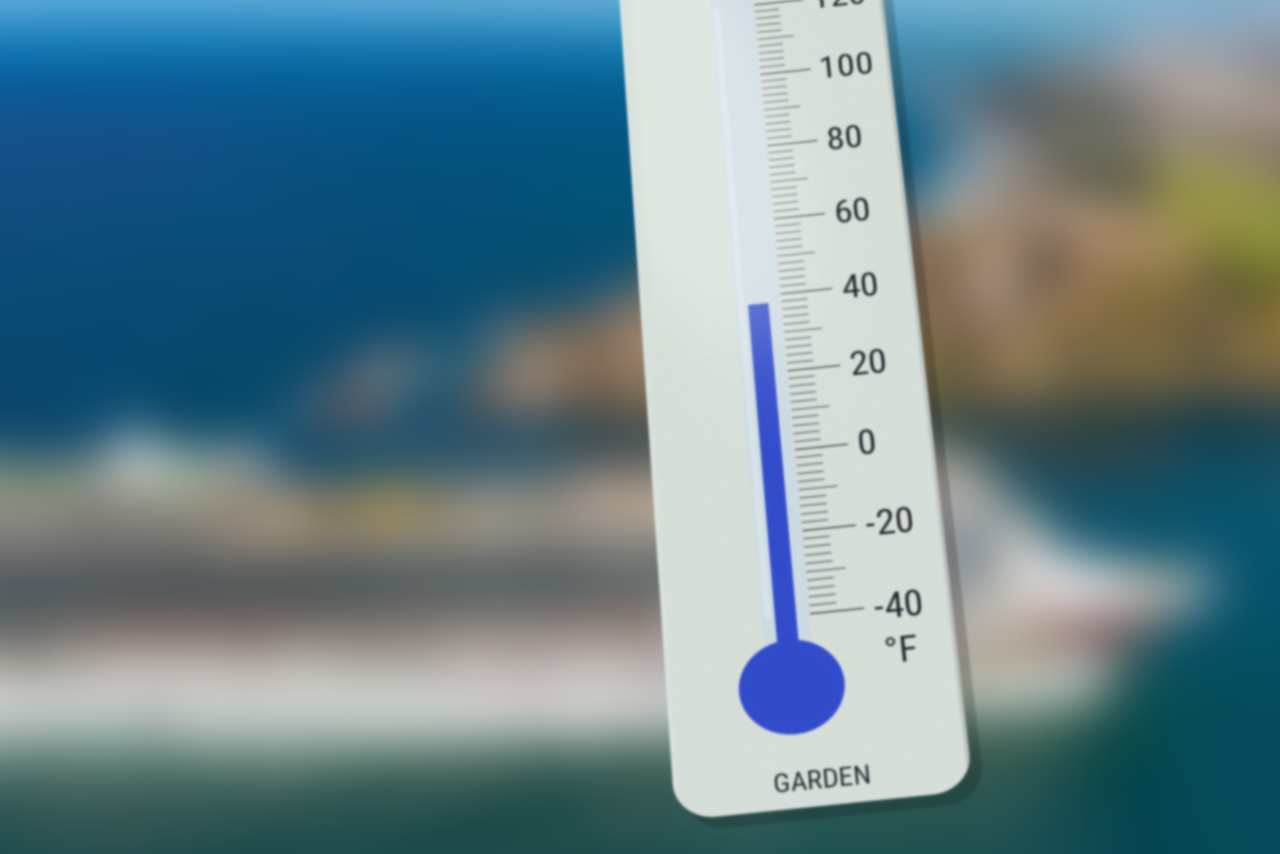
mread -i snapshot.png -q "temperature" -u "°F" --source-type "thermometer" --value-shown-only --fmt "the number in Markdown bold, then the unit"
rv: **38** °F
